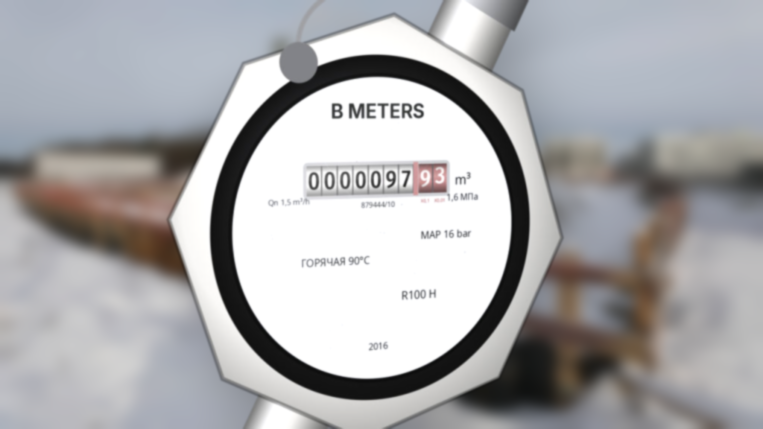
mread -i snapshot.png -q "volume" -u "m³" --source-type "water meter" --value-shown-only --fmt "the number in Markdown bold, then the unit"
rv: **97.93** m³
